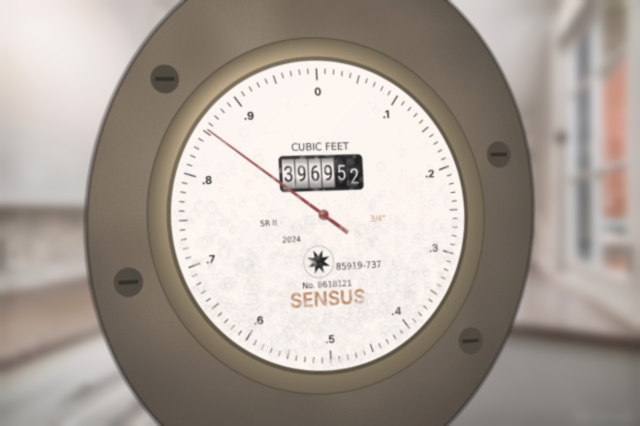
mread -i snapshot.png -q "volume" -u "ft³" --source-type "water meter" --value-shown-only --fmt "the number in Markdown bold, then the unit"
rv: **396951.85** ft³
